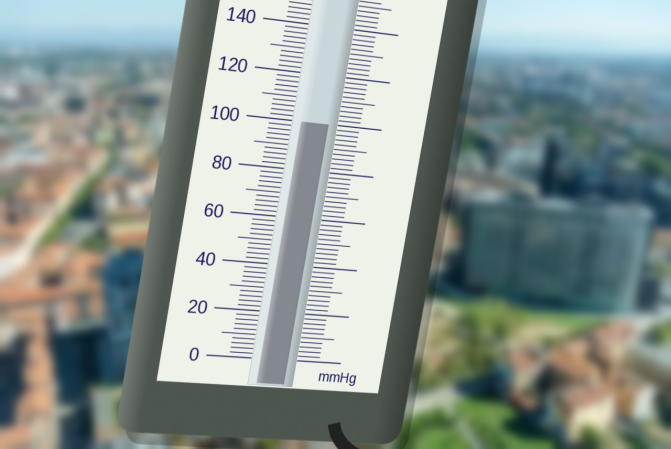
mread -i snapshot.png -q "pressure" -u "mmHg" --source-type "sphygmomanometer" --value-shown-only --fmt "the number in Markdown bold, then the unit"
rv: **100** mmHg
